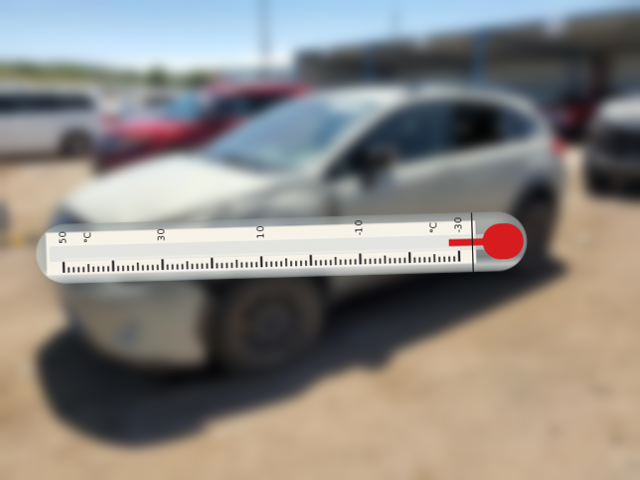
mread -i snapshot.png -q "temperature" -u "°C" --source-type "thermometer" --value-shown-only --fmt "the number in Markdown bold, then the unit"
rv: **-28** °C
